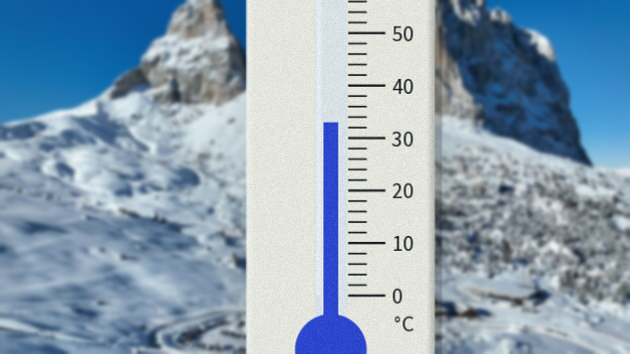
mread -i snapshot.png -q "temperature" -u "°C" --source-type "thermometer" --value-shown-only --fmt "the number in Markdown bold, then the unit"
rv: **33** °C
